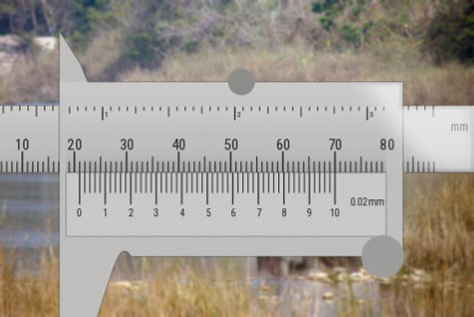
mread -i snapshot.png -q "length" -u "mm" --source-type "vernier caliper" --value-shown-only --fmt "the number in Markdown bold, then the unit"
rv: **21.0** mm
